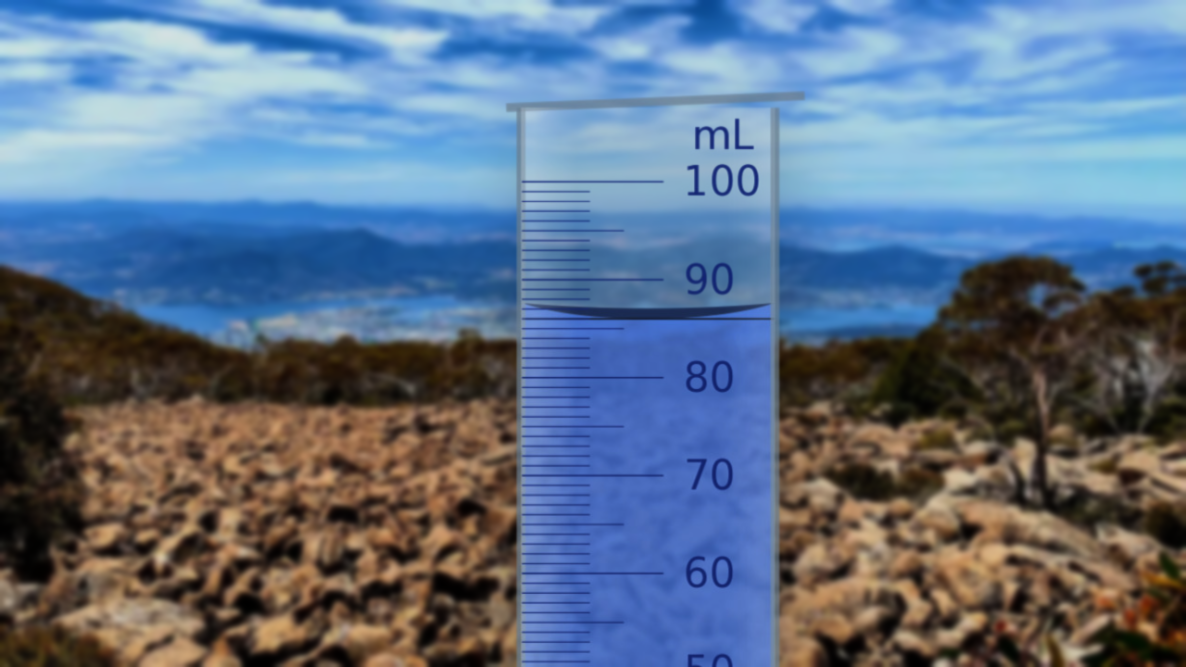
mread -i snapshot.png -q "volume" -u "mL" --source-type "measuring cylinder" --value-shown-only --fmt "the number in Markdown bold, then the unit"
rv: **86** mL
